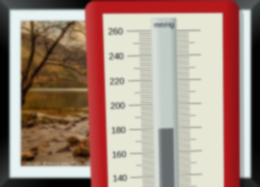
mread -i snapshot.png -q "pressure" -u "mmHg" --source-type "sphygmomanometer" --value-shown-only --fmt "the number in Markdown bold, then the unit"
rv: **180** mmHg
